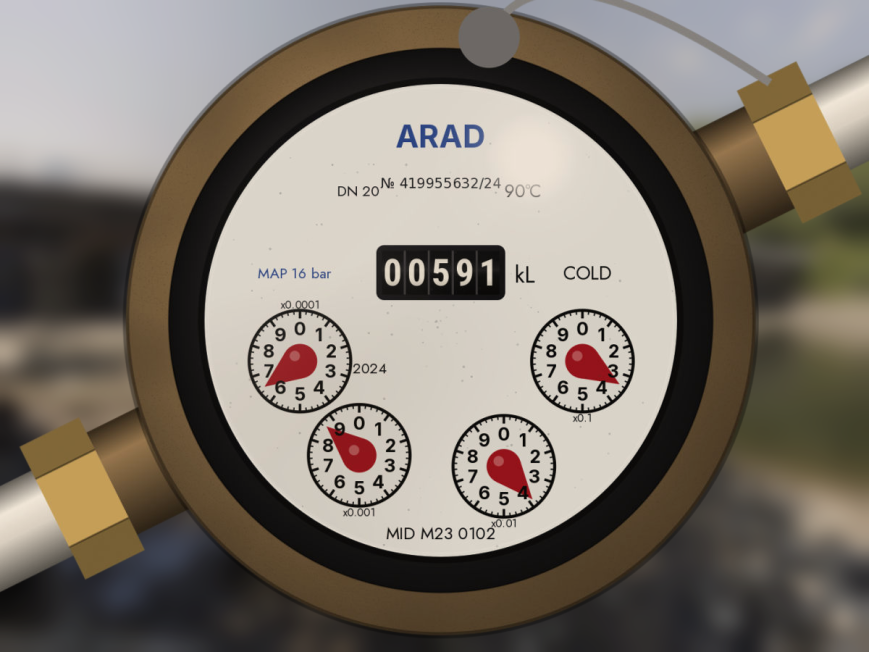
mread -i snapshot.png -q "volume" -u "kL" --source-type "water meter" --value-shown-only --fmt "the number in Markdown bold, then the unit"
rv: **591.3386** kL
